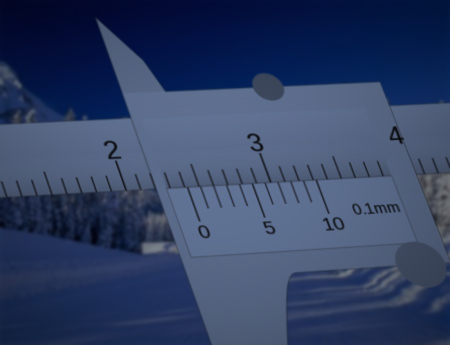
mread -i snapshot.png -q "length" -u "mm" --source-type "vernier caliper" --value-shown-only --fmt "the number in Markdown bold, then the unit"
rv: **24.2** mm
